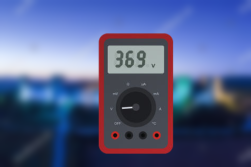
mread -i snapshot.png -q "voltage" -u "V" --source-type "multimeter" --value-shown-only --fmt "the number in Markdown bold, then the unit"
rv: **369** V
